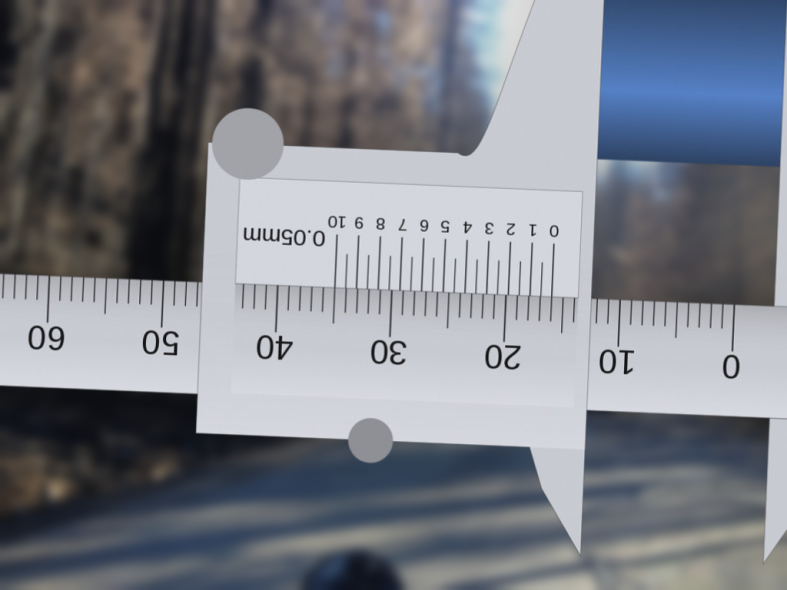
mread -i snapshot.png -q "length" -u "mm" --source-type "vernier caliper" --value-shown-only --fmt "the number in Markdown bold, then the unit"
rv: **16.0** mm
